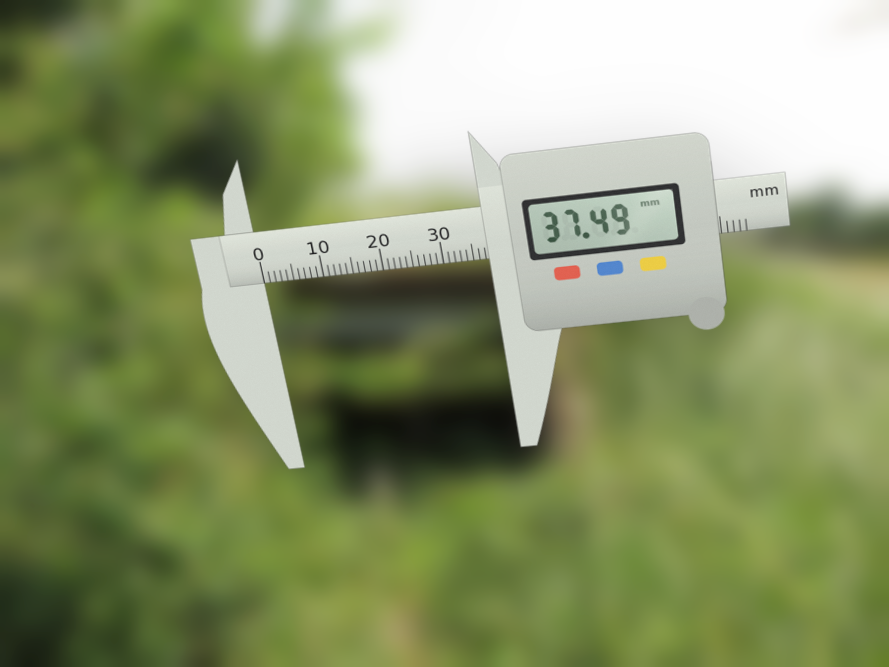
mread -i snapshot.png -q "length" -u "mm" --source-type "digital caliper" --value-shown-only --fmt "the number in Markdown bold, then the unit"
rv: **37.49** mm
